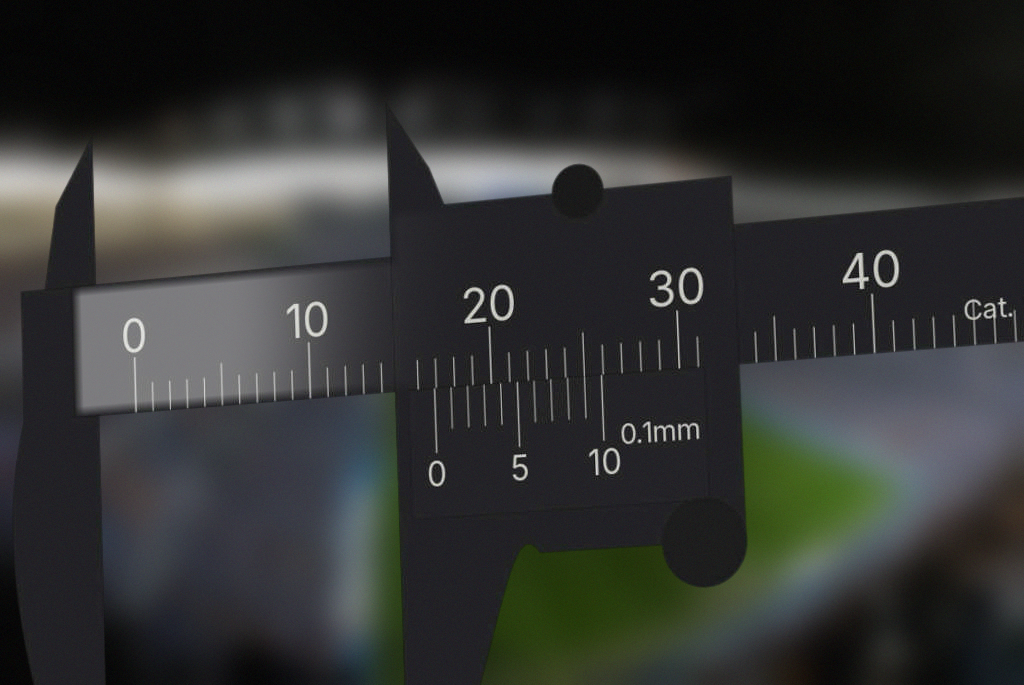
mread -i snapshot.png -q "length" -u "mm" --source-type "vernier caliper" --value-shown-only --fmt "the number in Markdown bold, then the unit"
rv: **16.9** mm
